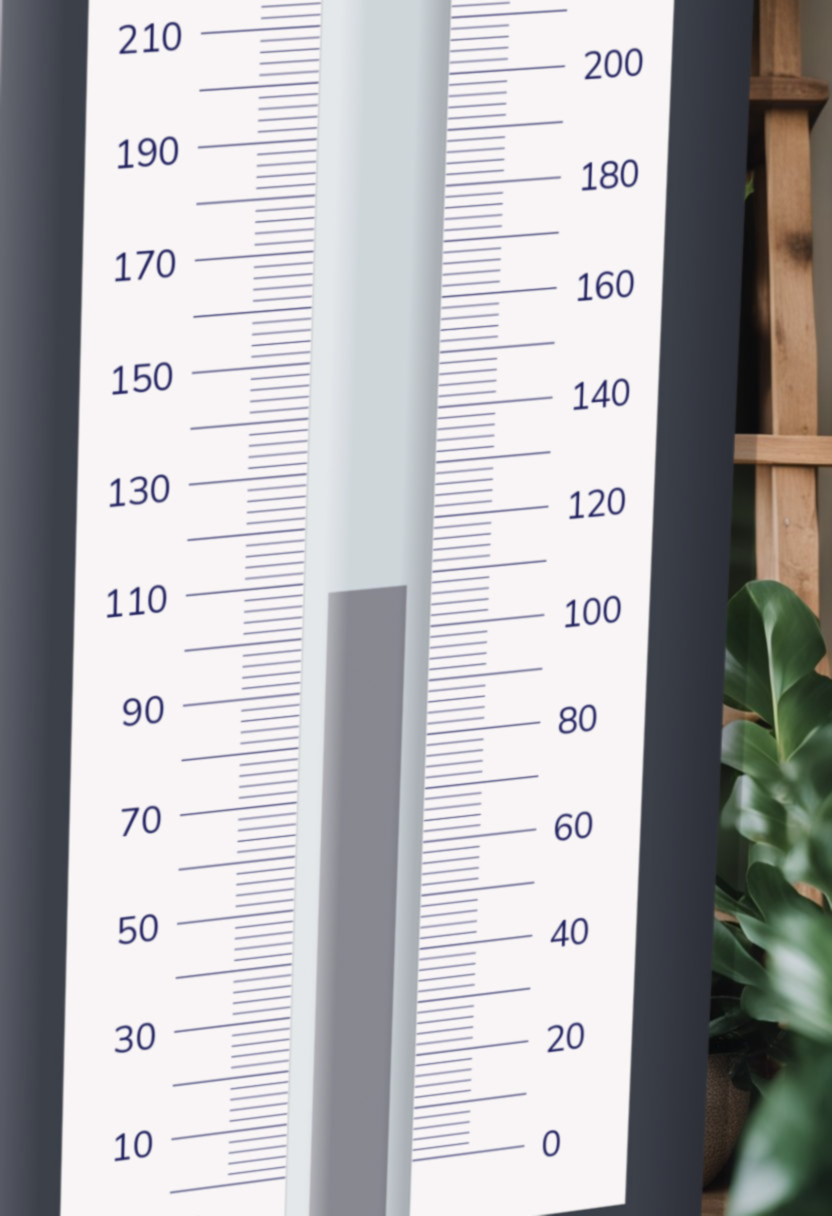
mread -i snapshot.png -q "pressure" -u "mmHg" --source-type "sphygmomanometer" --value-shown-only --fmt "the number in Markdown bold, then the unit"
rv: **108** mmHg
